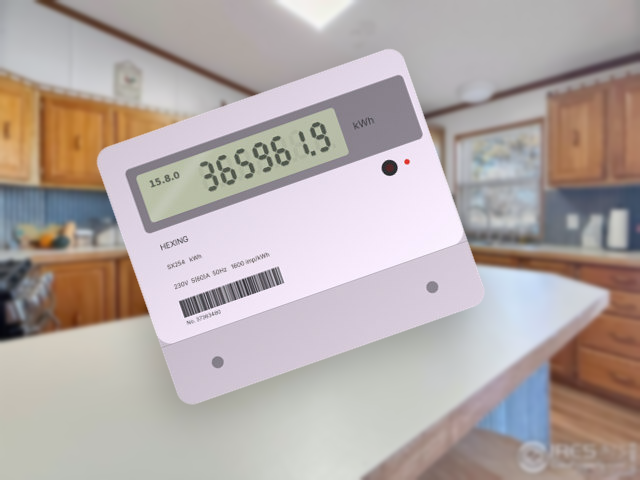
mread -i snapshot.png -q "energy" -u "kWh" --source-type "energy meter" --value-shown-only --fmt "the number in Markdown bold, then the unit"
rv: **365961.9** kWh
